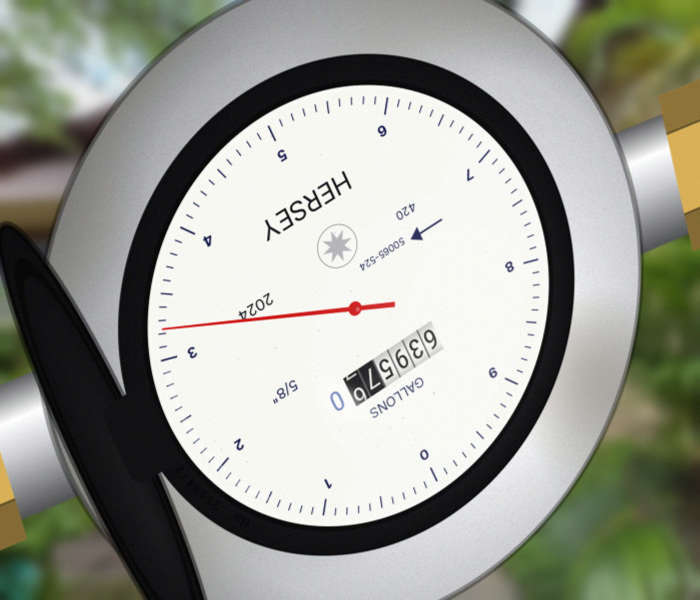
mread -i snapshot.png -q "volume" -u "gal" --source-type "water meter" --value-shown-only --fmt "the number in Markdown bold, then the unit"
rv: **6395763.2** gal
